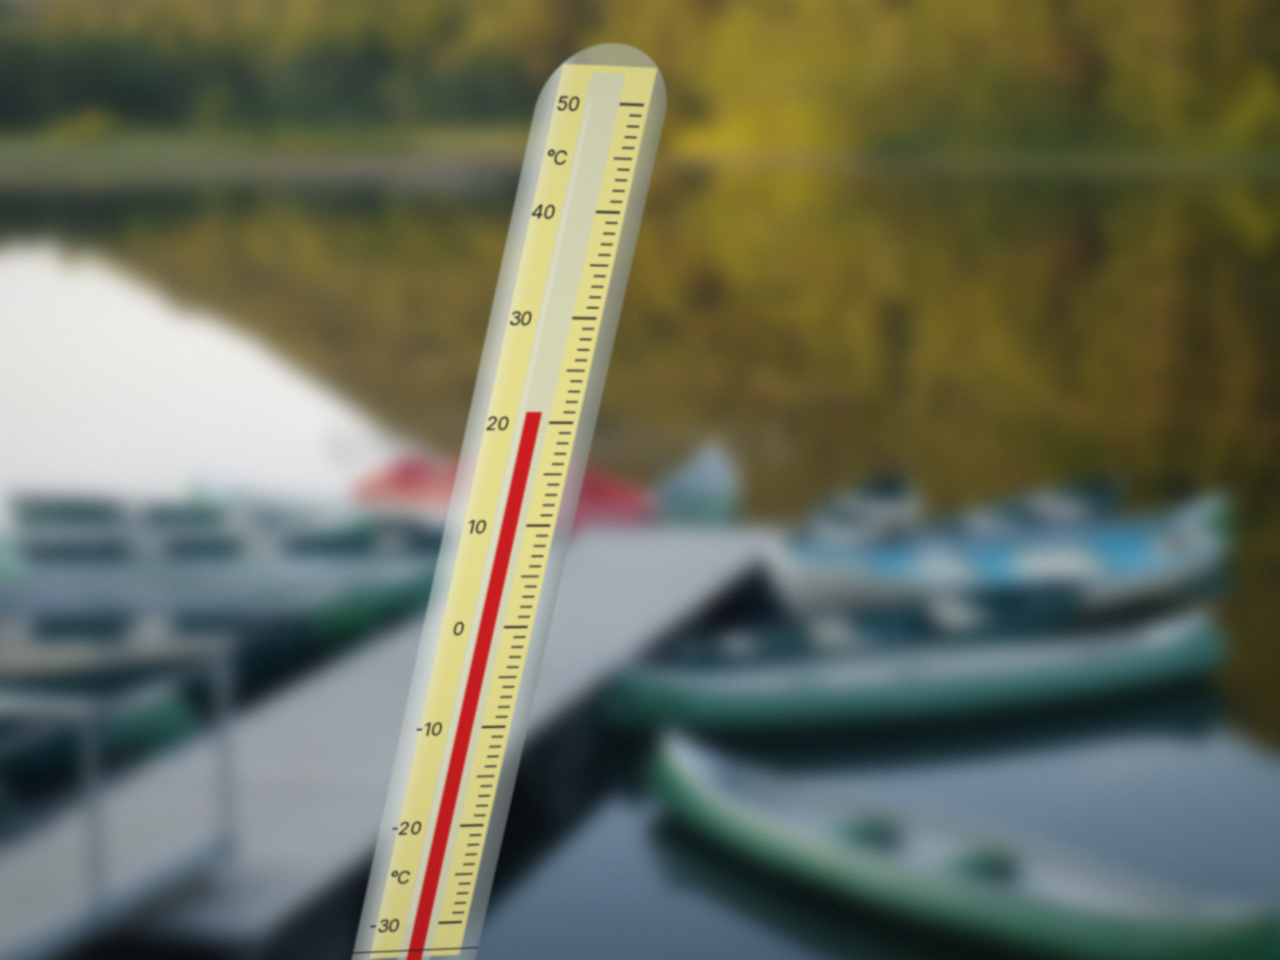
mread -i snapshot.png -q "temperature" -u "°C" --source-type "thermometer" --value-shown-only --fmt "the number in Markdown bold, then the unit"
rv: **21** °C
